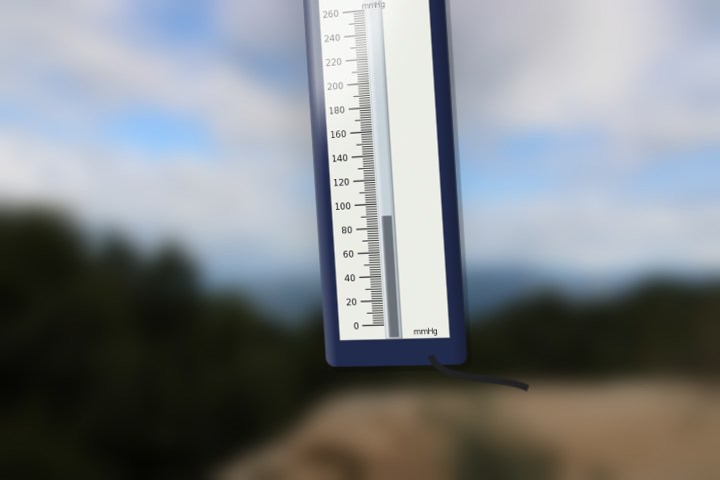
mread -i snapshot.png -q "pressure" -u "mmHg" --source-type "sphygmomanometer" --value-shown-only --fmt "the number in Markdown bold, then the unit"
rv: **90** mmHg
